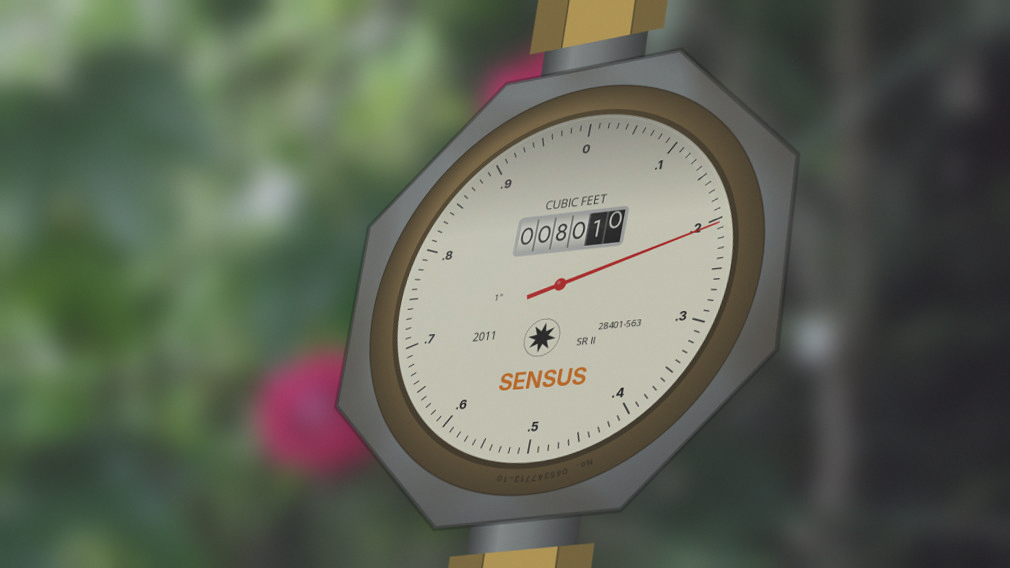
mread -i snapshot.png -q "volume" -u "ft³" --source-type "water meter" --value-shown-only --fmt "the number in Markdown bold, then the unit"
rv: **8010.20** ft³
